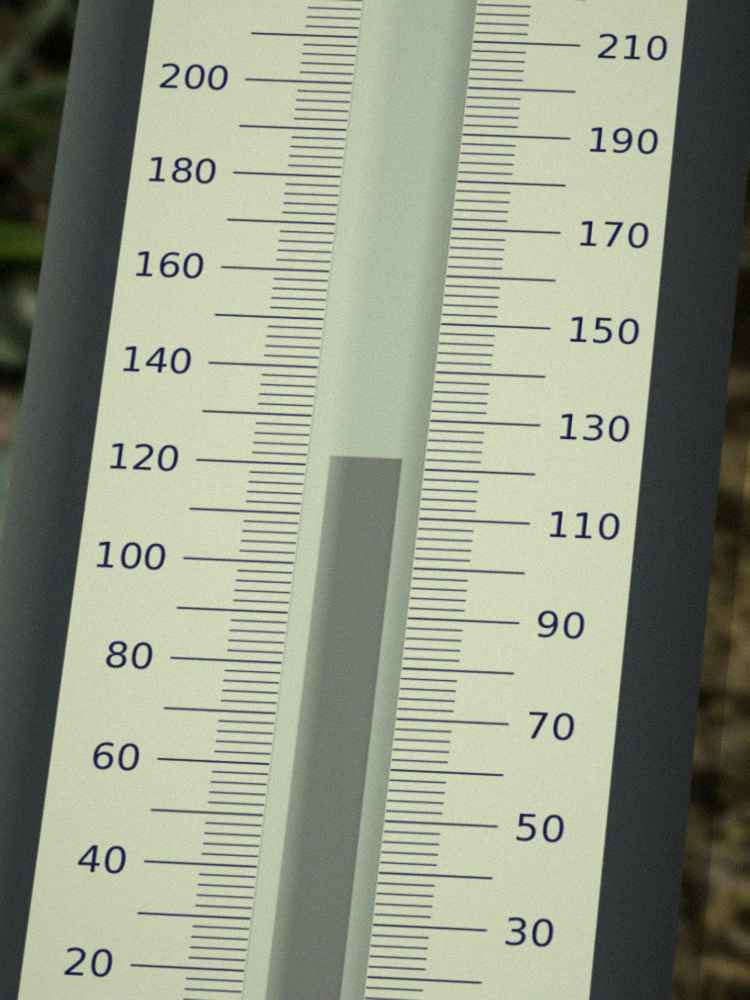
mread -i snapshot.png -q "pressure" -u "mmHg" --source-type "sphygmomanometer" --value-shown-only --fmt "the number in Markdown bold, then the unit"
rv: **122** mmHg
